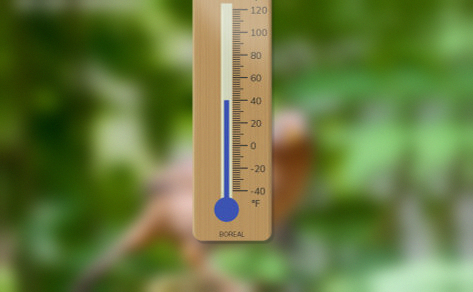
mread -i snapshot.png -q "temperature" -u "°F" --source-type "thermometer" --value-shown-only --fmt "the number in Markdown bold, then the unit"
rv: **40** °F
